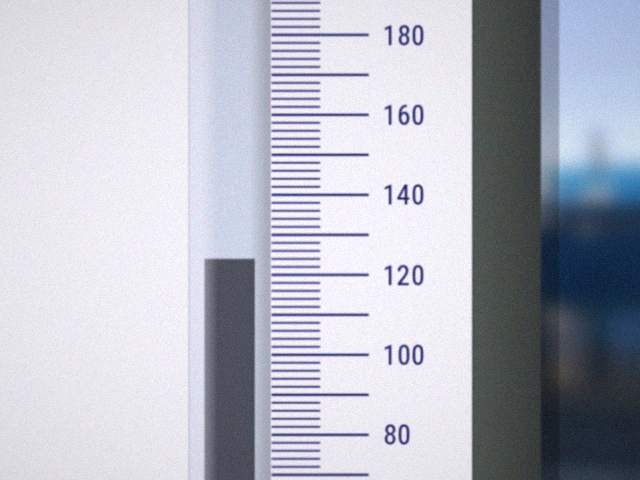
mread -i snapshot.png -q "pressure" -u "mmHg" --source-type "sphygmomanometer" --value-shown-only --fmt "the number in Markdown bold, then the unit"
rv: **124** mmHg
